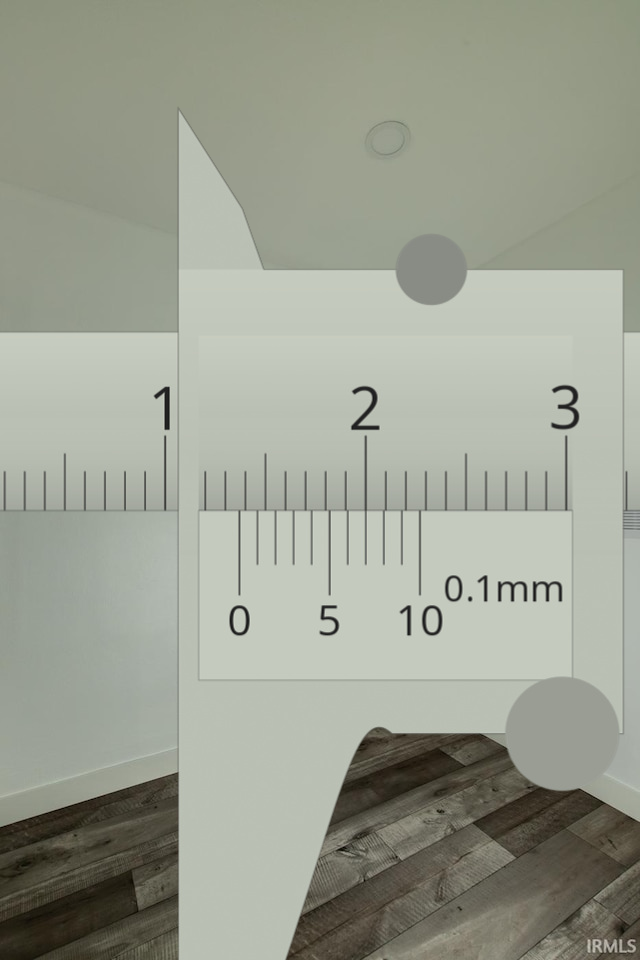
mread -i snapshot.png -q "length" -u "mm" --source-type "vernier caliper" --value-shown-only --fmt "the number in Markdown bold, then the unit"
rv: **13.7** mm
